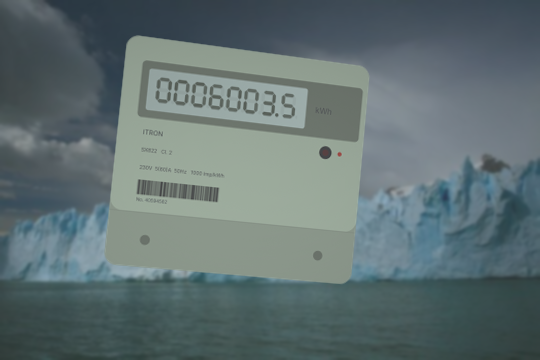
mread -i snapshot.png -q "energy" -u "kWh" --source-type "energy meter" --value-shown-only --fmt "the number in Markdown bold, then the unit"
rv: **6003.5** kWh
